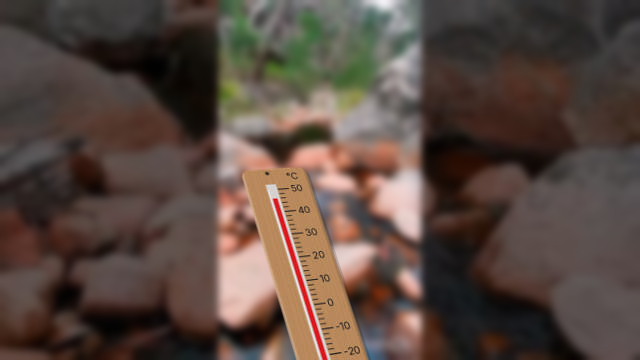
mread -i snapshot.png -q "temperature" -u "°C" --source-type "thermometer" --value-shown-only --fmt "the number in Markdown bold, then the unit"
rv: **46** °C
